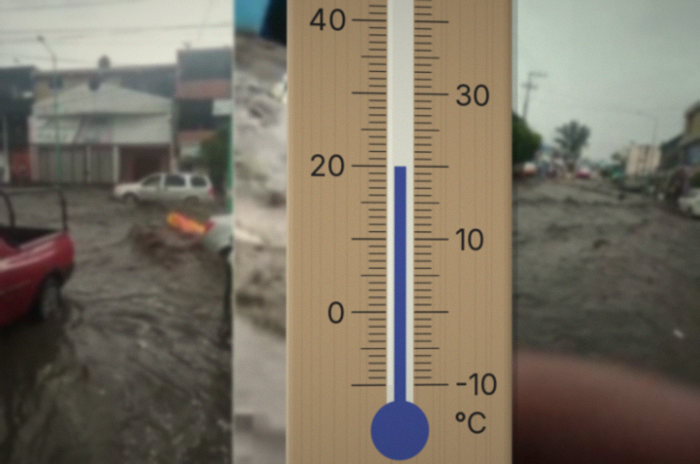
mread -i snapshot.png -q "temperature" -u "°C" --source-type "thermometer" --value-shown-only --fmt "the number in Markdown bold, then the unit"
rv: **20** °C
